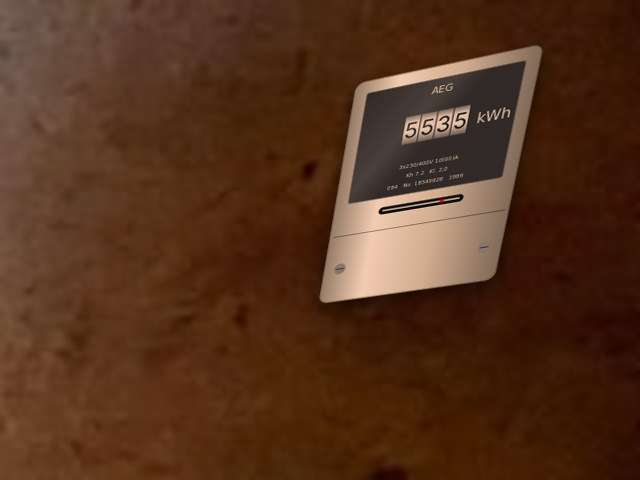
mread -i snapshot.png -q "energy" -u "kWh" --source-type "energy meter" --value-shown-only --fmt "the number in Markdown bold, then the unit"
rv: **5535** kWh
